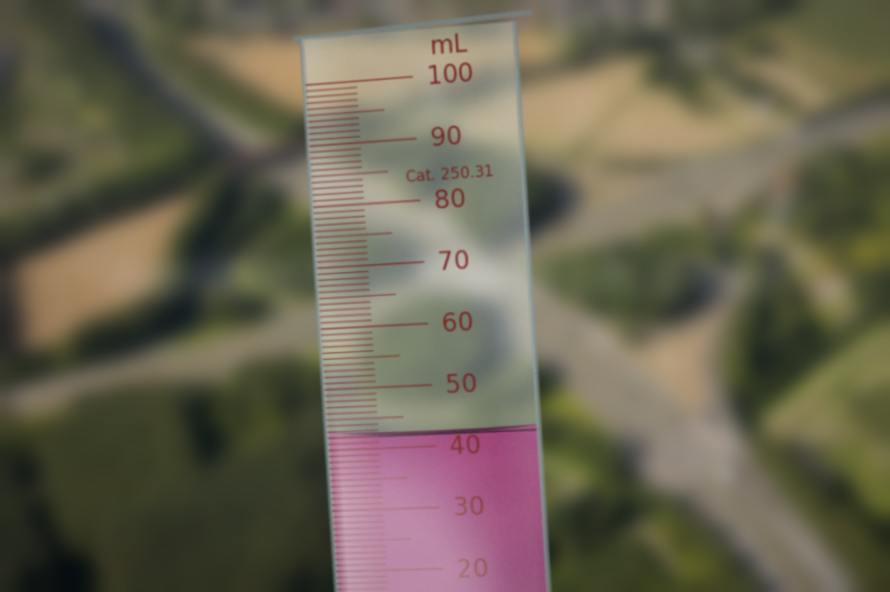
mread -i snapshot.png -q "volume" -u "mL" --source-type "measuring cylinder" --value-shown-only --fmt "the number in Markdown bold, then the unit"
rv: **42** mL
